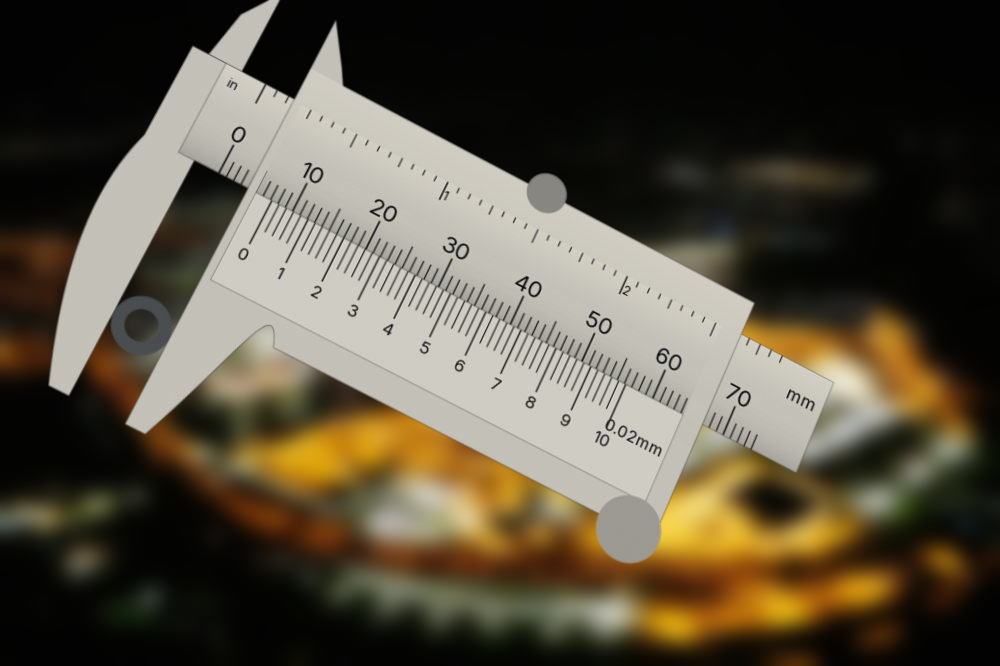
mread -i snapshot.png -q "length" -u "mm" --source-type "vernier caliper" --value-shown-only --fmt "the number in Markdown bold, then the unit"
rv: **7.2** mm
